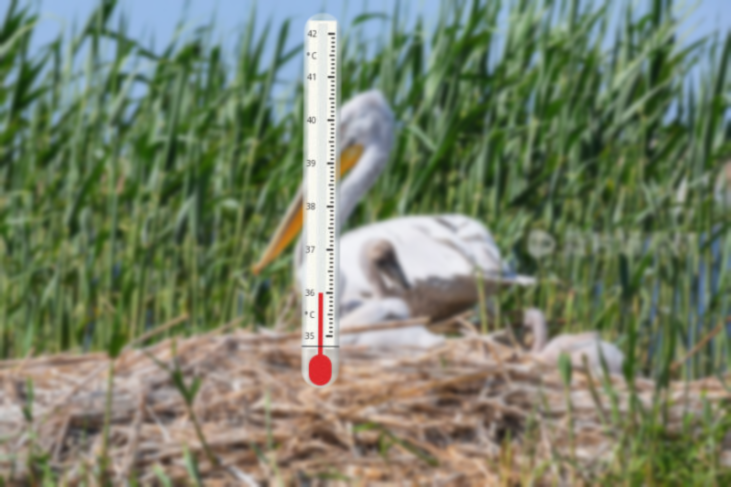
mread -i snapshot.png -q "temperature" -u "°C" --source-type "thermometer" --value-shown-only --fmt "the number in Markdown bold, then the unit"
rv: **36** °C
